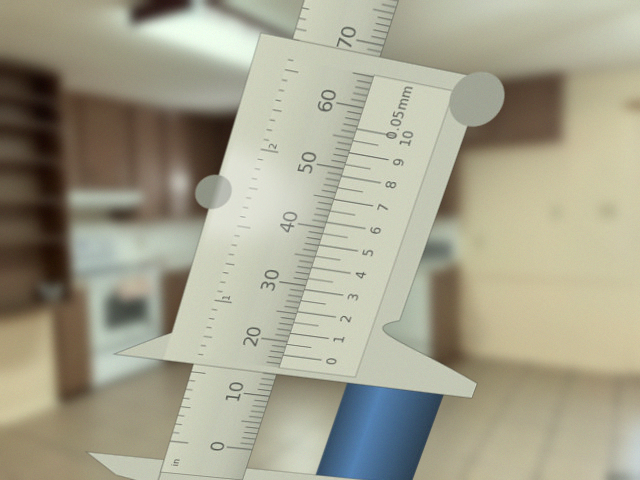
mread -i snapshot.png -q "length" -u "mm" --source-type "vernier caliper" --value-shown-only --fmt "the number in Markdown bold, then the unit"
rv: **17.6** mm
